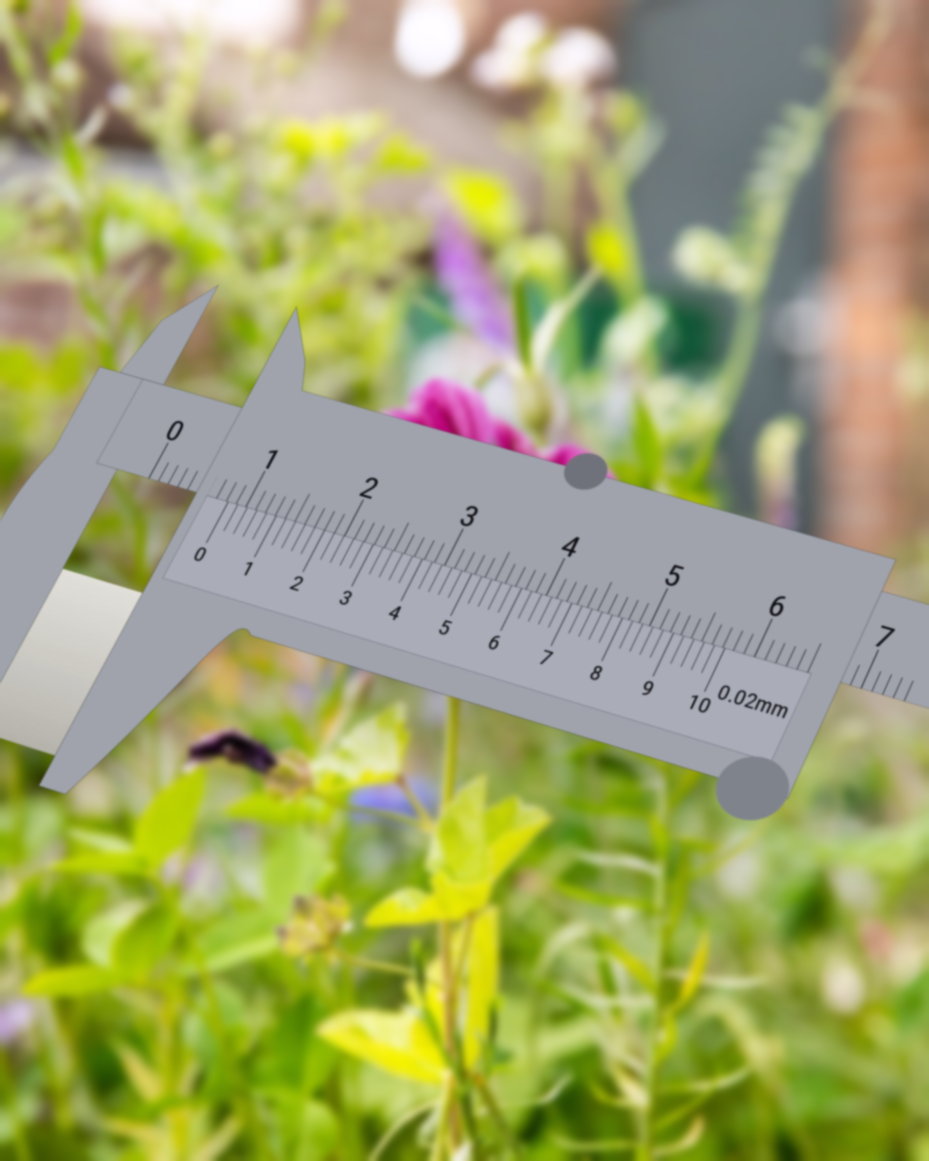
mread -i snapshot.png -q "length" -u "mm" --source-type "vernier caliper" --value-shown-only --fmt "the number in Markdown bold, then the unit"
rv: **8.2** mm
